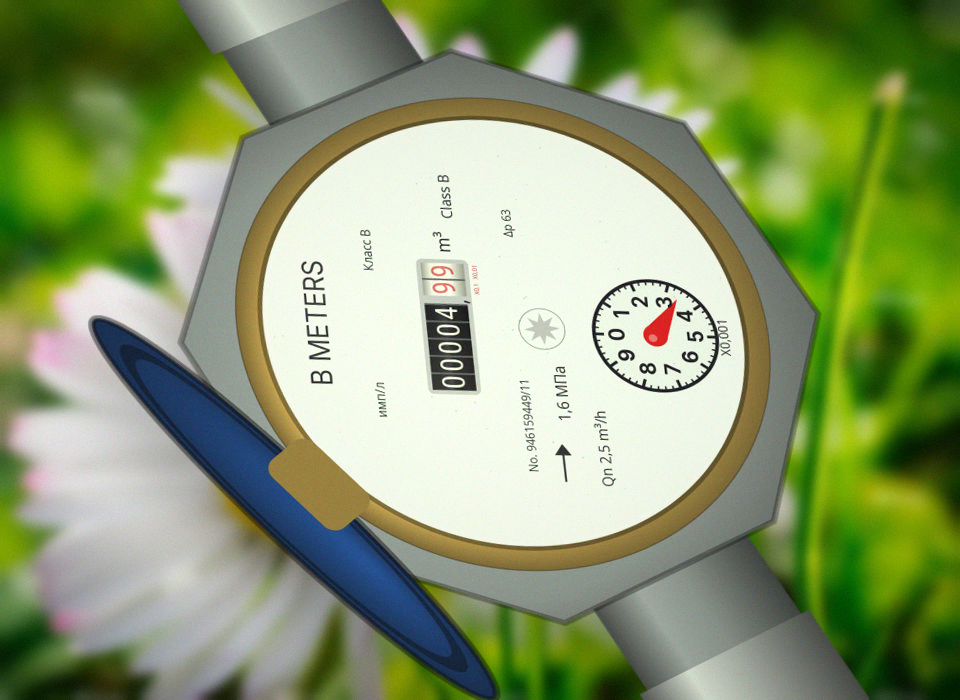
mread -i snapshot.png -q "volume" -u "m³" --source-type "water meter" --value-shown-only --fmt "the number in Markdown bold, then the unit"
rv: **4.993** m³
